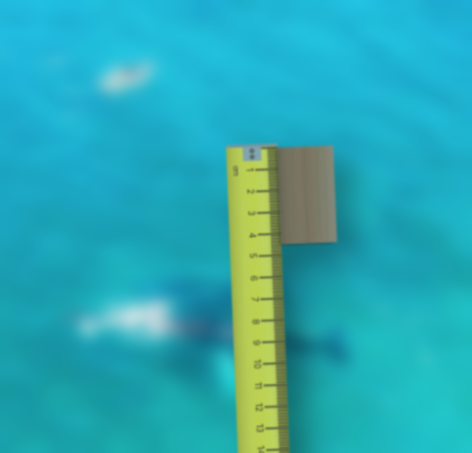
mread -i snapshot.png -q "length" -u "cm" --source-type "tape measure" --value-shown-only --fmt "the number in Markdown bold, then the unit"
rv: **4.5** cm
